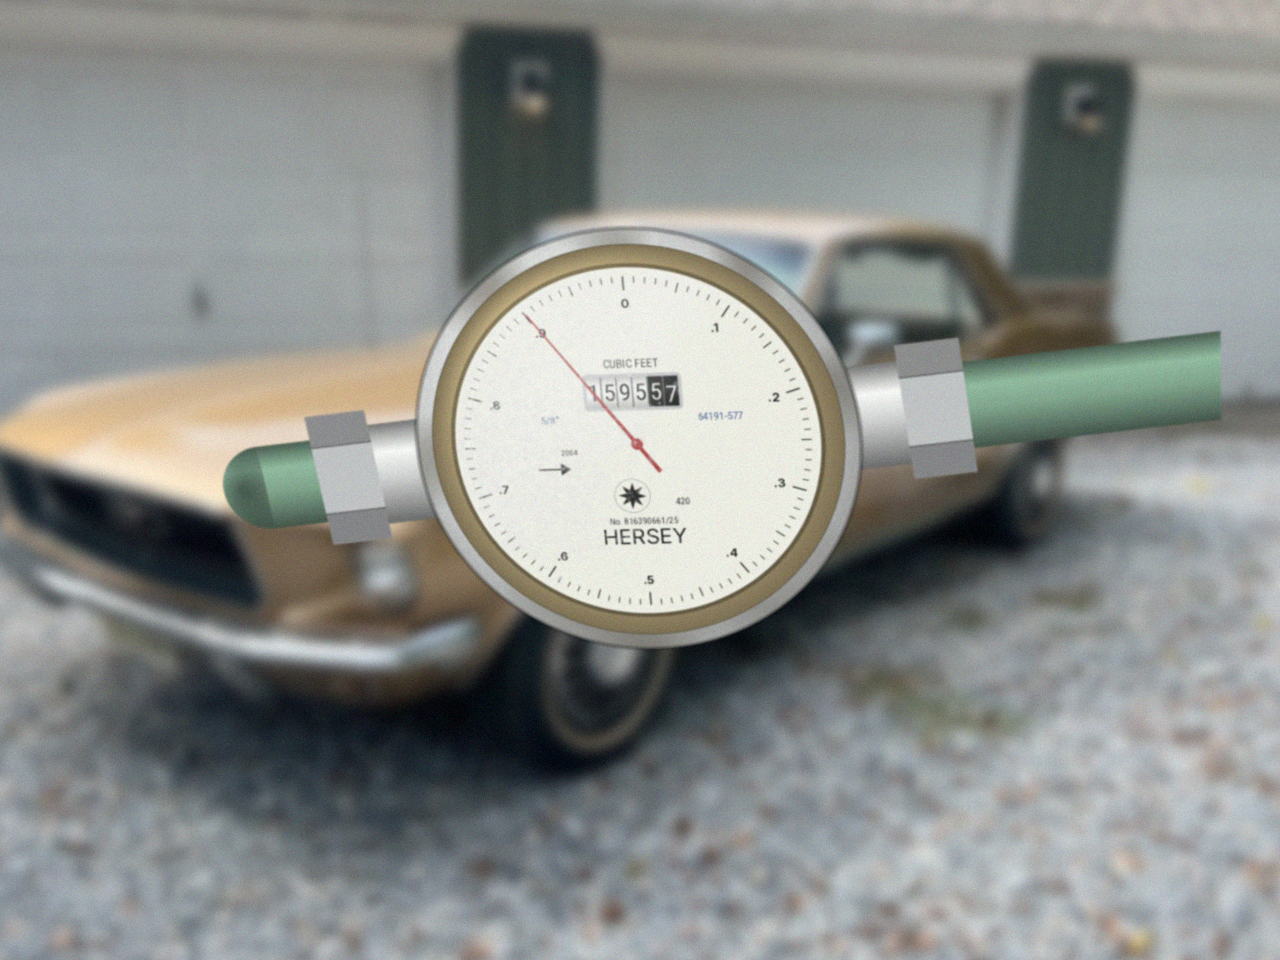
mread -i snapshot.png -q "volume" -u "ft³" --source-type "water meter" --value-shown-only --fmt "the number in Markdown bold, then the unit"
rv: **159556.90** ft³
